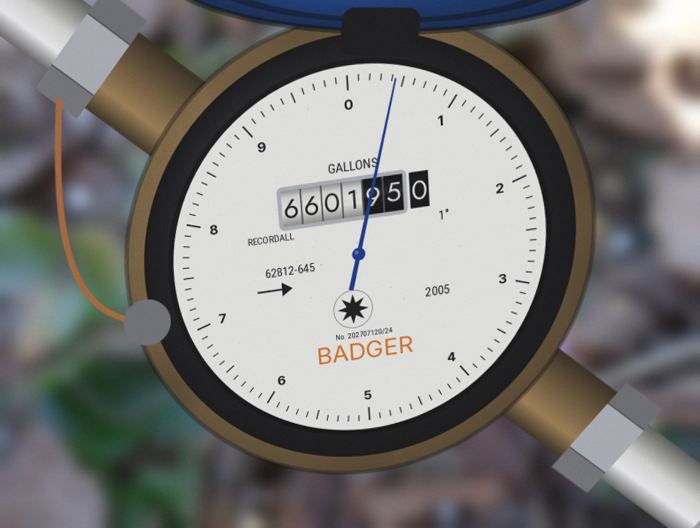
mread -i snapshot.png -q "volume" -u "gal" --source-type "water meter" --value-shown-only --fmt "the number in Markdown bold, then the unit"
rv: **6601950.4** gal
